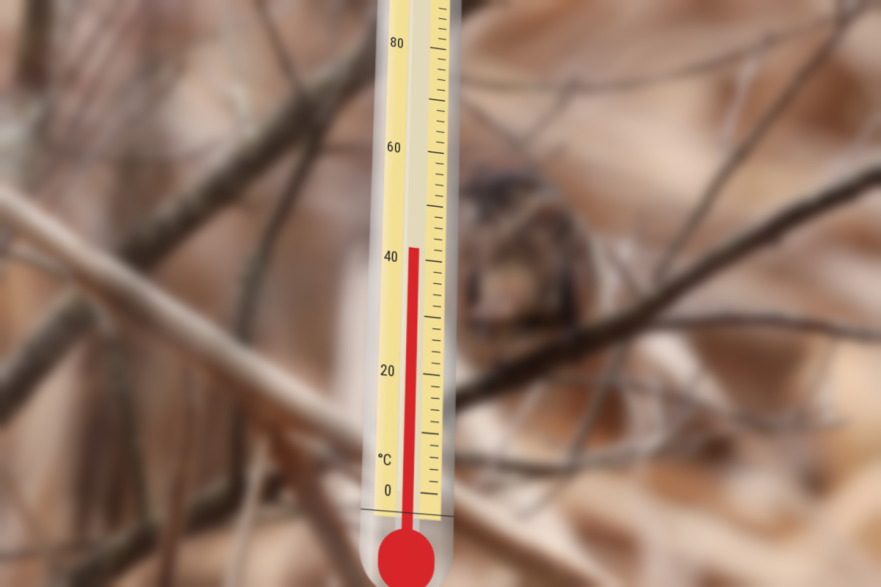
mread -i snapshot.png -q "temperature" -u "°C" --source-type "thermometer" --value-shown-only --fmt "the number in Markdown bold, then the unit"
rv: **42** °C
